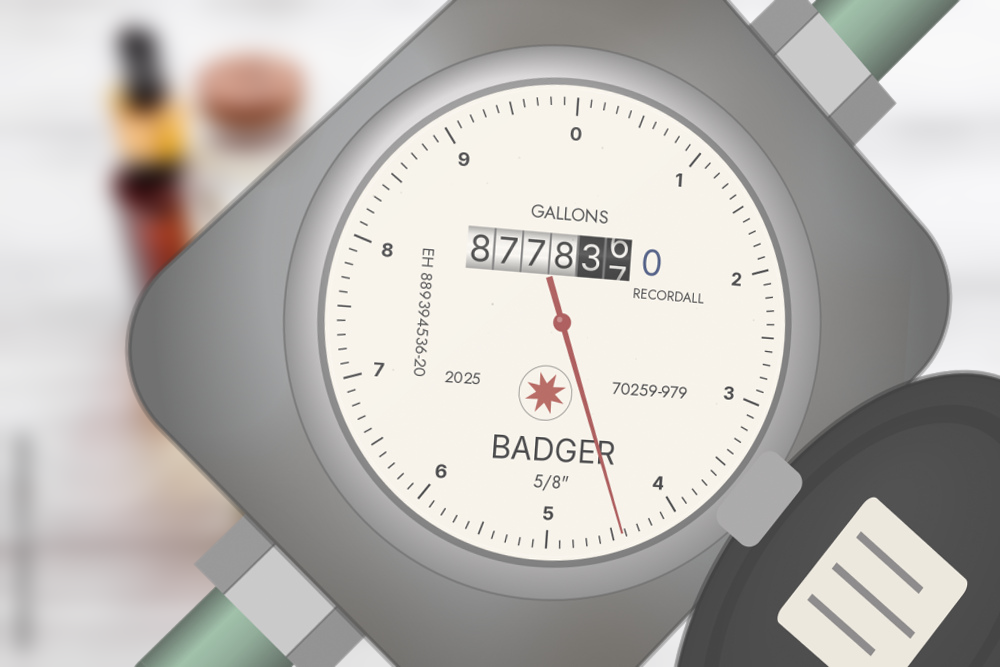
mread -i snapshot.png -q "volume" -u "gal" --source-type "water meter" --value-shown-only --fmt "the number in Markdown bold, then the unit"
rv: **8778364.4** gal
